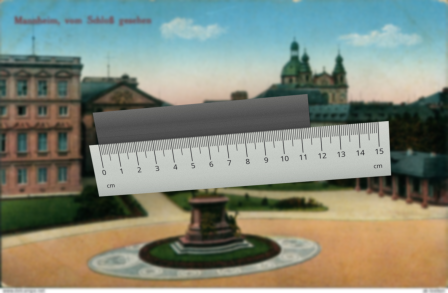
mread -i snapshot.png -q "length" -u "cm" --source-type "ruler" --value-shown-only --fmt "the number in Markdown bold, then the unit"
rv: **11.5** cm
